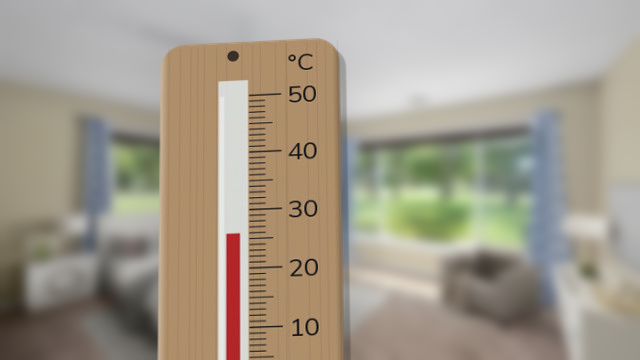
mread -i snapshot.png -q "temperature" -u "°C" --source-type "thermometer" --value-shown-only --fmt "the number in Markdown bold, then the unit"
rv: **26** °C
